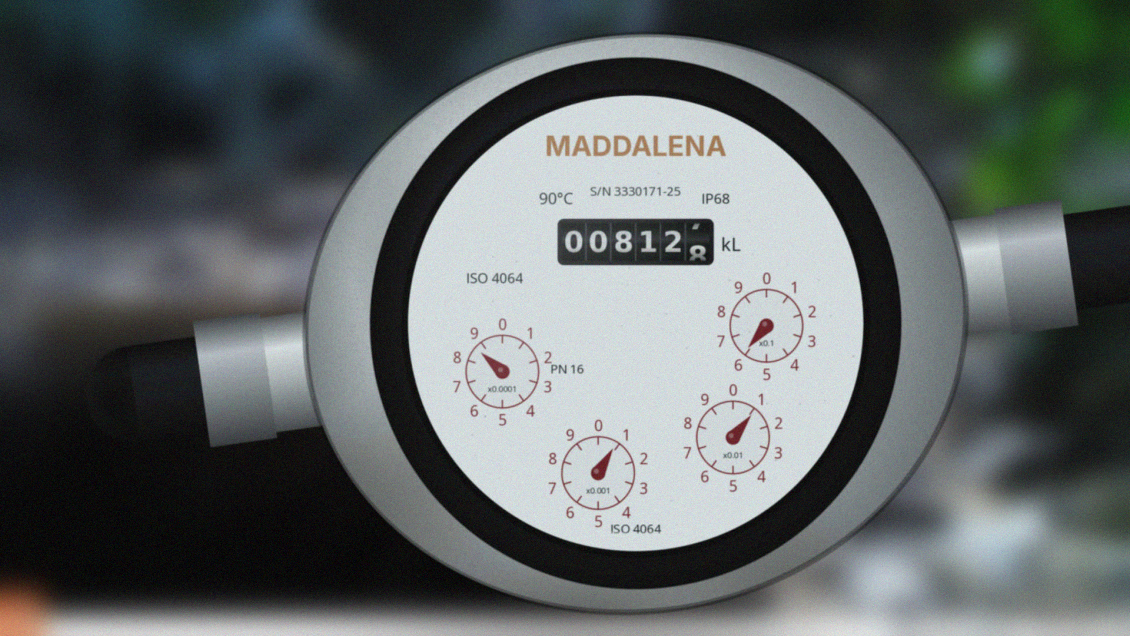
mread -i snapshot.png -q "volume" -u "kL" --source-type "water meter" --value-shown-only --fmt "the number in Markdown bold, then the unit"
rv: **8127.6108** kL
